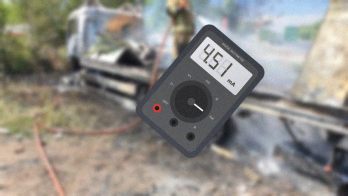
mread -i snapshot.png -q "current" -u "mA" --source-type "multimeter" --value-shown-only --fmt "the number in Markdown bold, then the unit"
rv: **4.51** mA
